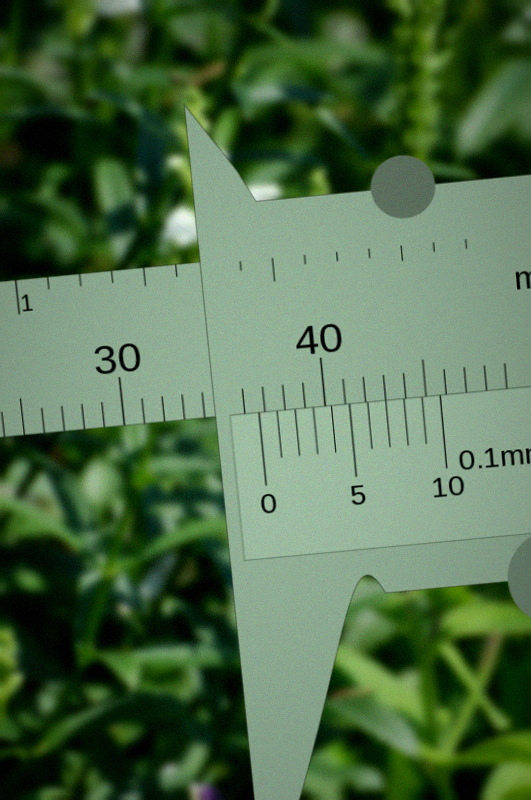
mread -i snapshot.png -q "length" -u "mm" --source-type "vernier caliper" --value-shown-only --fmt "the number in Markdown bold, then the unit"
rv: **36.7** mm
